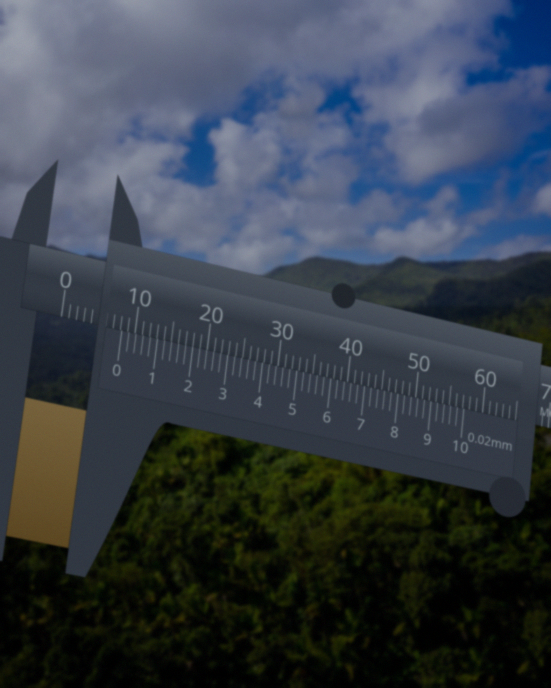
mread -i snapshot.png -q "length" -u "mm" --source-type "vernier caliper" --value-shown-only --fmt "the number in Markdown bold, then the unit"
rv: **8.2** mm
